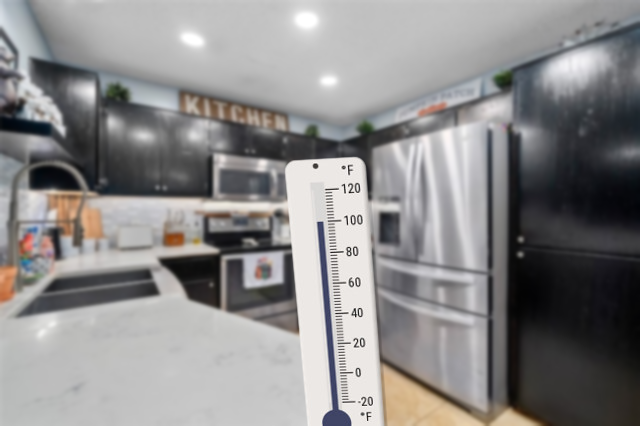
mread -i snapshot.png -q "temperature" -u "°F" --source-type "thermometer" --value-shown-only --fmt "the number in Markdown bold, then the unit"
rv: **100** °F
